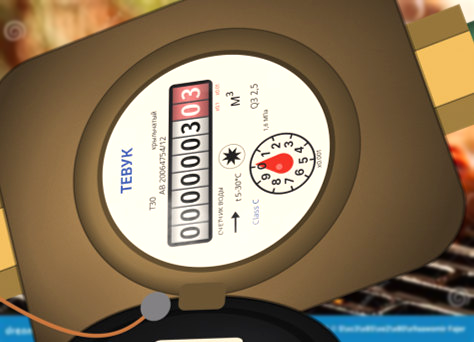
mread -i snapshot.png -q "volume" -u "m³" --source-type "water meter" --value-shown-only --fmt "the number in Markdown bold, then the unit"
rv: **3.030** m³
